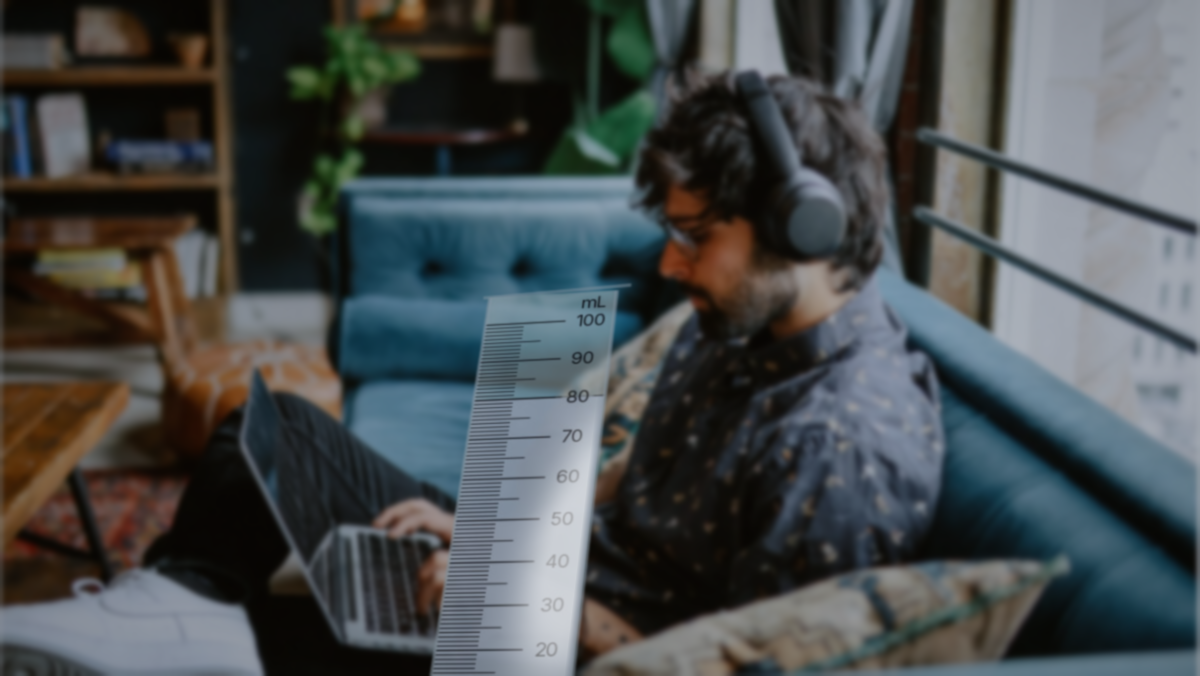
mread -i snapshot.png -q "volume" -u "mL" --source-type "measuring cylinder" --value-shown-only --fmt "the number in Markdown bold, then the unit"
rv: **80** mL
